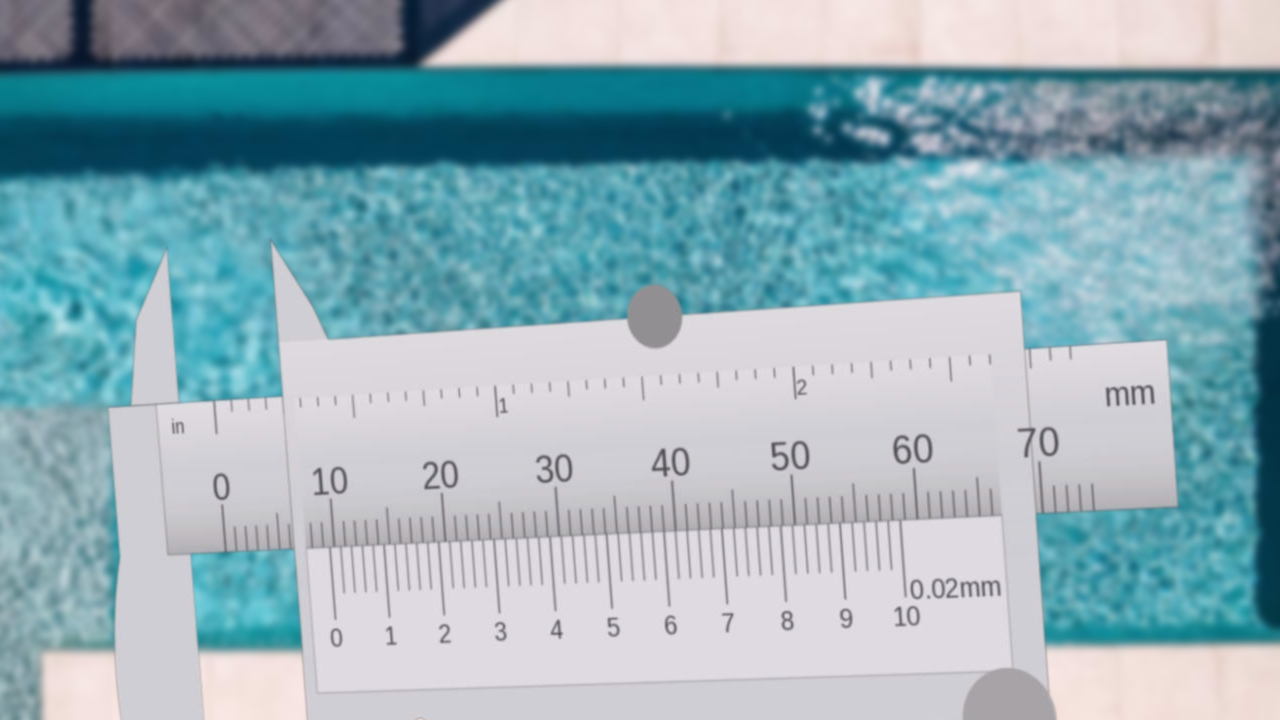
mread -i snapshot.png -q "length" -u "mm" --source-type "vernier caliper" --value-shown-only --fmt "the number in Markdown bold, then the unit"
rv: **9.6** mm
